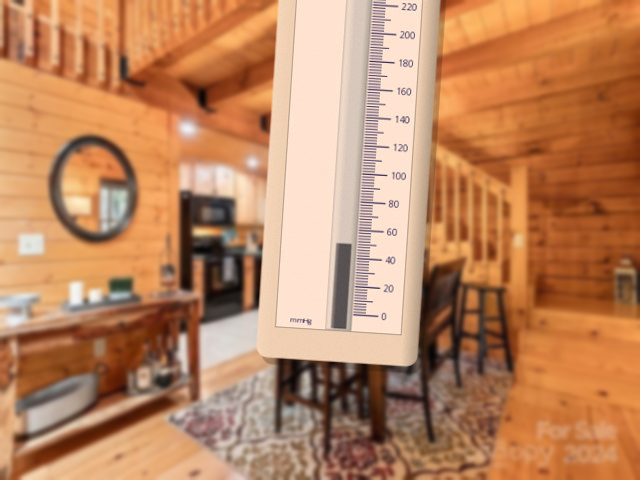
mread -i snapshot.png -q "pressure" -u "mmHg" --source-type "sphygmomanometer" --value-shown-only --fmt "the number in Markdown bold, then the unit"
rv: **50** mmHg
